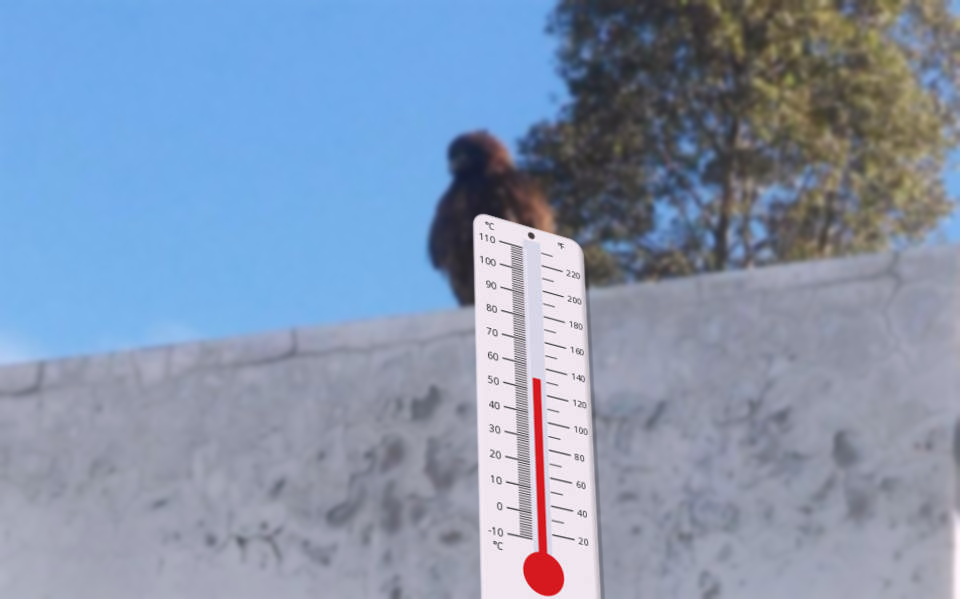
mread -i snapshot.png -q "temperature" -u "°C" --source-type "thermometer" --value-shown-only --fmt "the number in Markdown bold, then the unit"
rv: **55** °C
